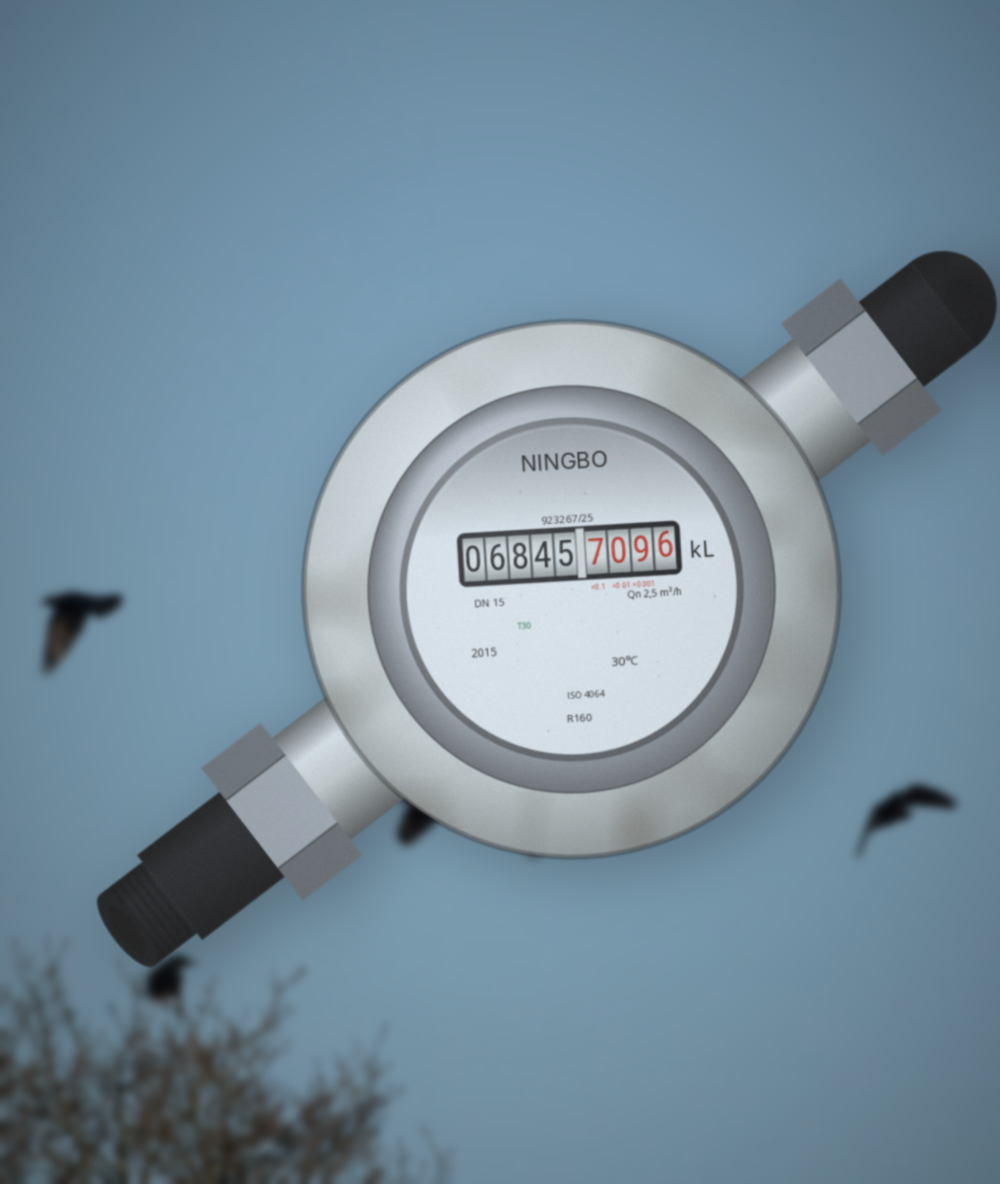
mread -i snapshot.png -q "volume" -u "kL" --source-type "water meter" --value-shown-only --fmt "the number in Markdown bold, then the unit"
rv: **6845.7096** kL
